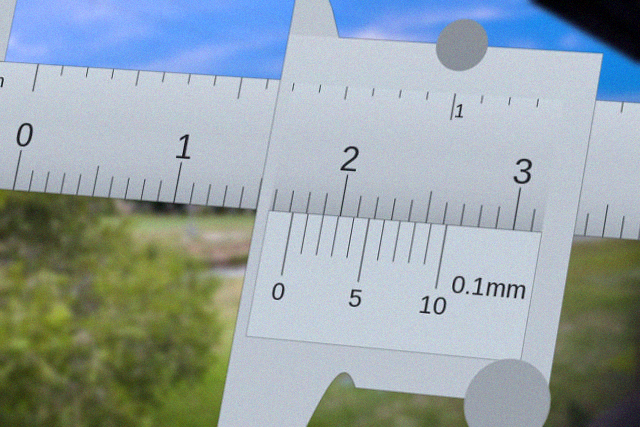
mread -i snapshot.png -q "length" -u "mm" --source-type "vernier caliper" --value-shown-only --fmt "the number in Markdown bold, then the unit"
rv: **17.2** mm
